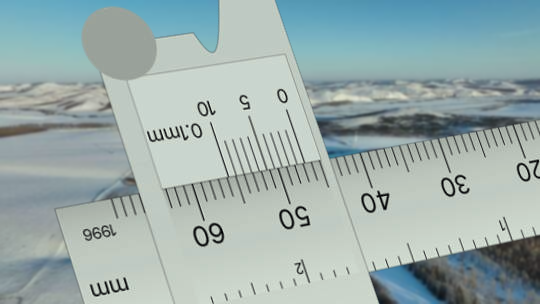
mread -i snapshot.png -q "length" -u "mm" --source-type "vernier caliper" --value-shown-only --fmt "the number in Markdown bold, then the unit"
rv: **46.8** mm
